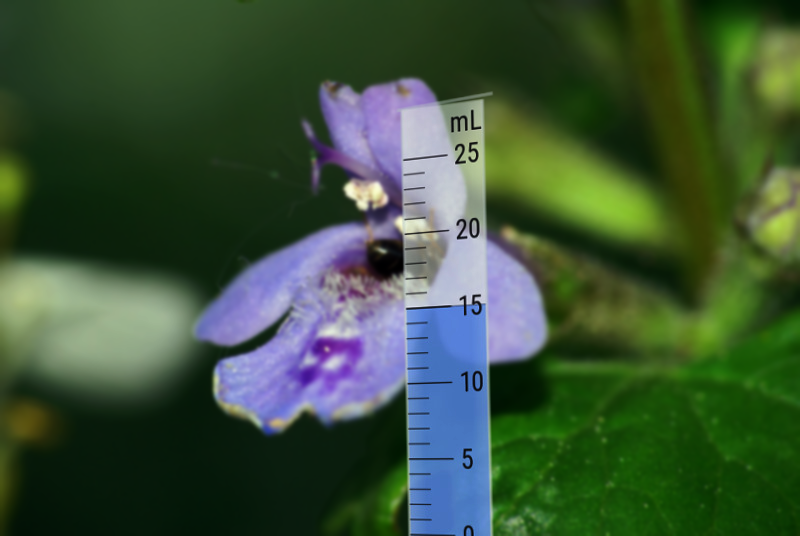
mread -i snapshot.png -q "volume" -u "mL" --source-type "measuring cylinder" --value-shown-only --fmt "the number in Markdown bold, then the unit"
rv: **15** mL
